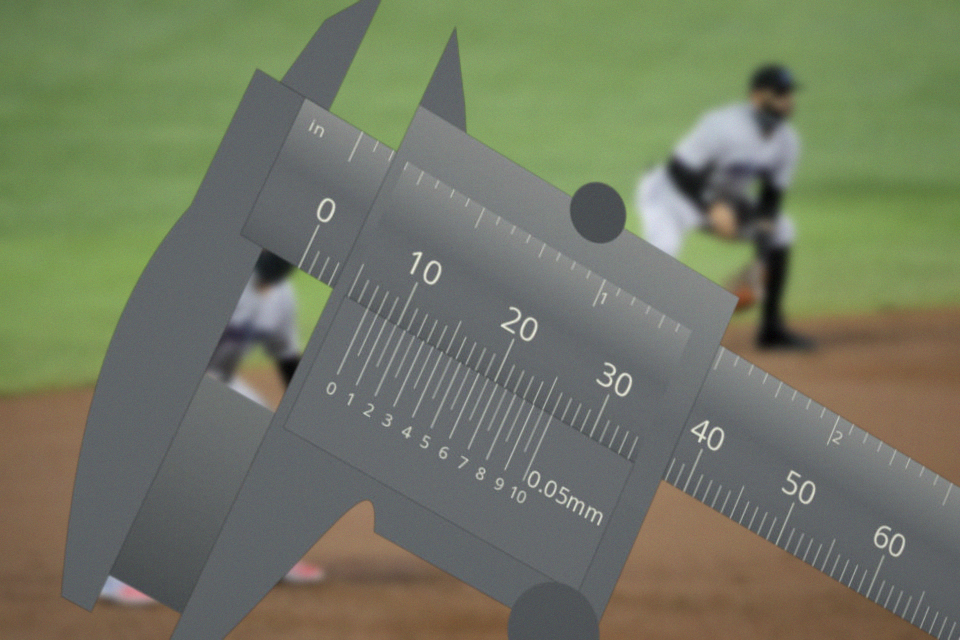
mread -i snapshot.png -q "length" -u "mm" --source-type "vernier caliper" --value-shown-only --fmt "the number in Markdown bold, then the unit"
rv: **7.0** mm
